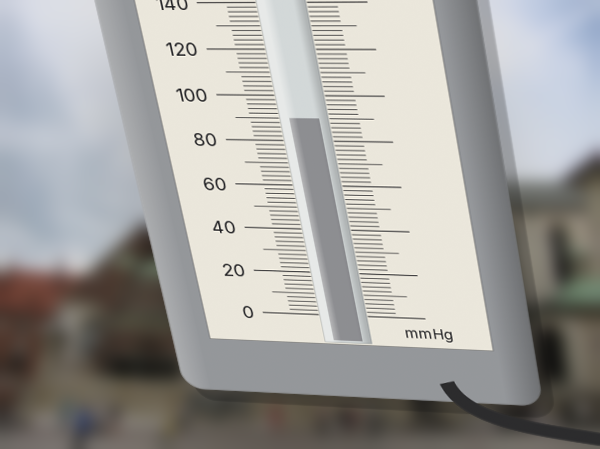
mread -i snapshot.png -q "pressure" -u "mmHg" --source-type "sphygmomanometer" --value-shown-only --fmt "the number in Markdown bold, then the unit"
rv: **90** mmHg
